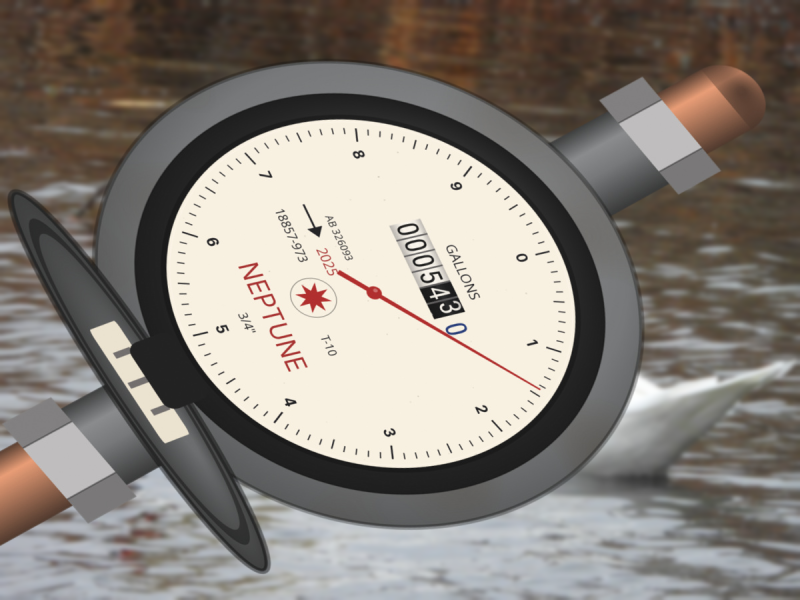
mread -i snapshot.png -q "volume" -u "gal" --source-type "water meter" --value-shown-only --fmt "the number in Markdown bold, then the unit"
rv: **5431.4** gal
